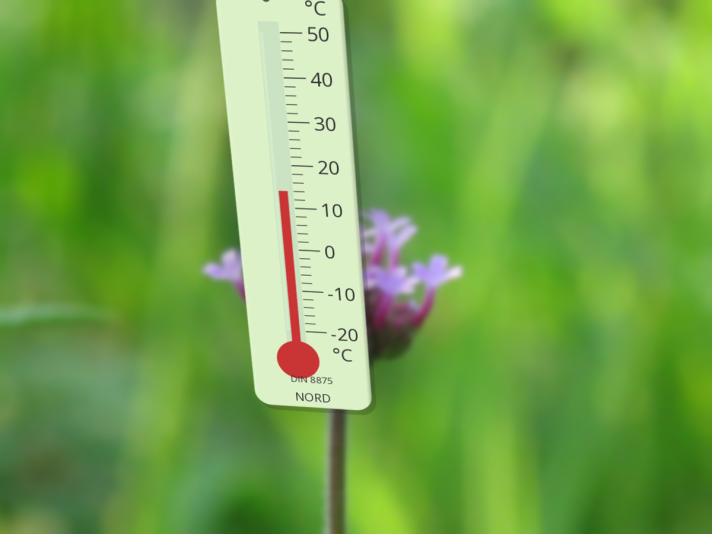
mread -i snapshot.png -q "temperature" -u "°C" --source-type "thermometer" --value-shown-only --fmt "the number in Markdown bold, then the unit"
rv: **14** °C
